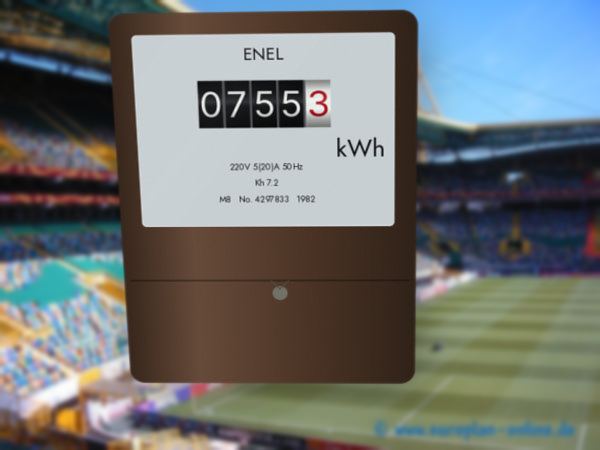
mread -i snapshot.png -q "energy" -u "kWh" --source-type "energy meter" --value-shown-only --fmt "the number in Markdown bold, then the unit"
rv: **755.3** kWh
